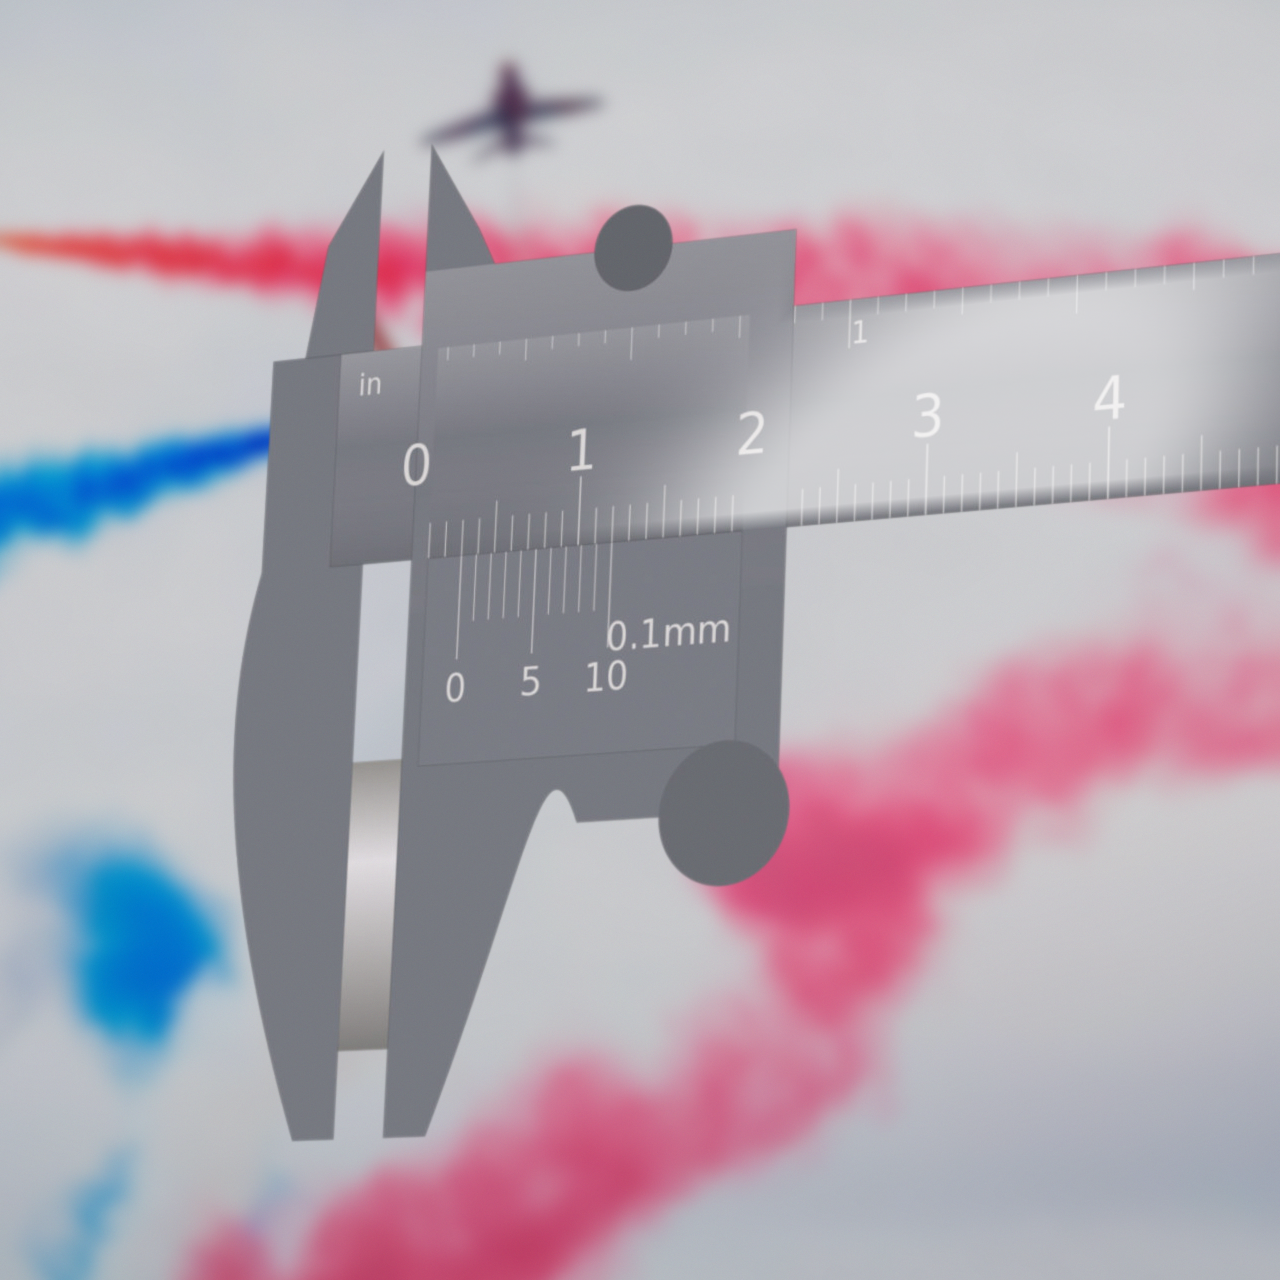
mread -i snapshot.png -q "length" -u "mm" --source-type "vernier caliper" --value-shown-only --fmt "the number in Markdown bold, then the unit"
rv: **3.0** mm
